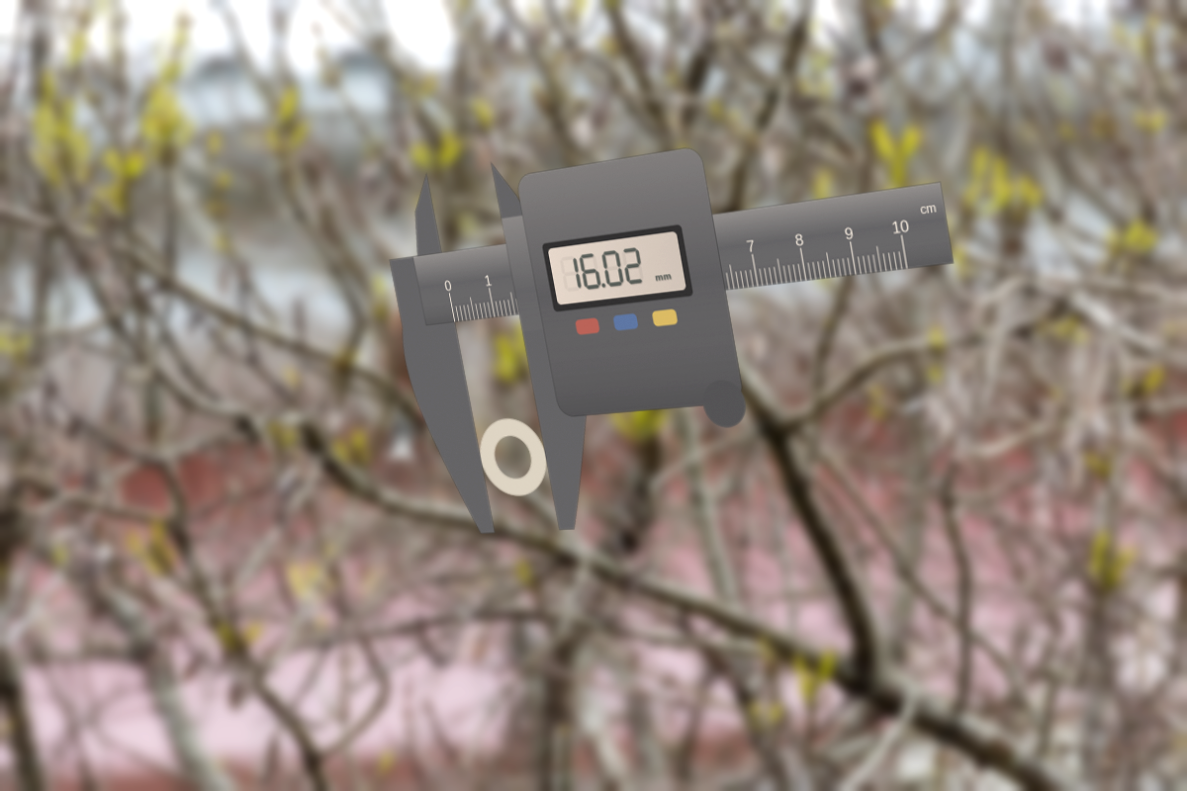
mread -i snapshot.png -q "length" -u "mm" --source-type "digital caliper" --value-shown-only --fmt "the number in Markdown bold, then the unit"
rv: **16.02** mm
